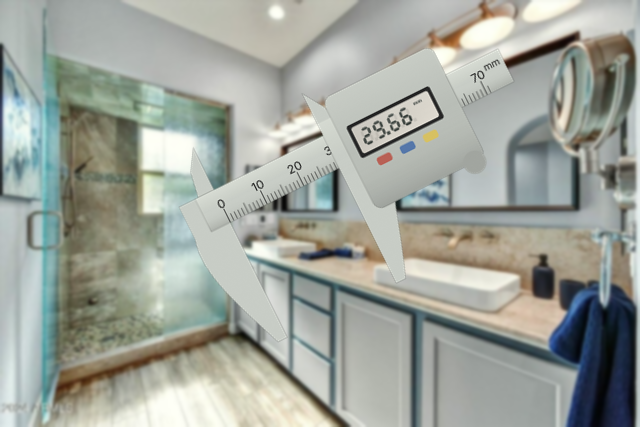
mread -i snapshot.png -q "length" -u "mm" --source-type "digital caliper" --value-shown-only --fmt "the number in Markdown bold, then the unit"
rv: **29.66** mm
